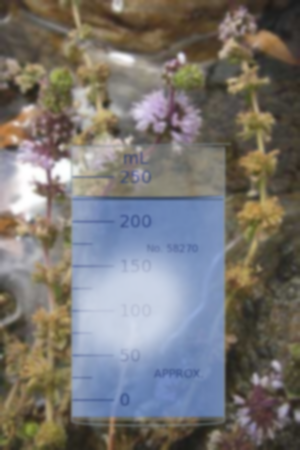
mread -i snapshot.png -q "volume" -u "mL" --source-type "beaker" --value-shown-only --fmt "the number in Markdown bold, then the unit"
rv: **225** mL
